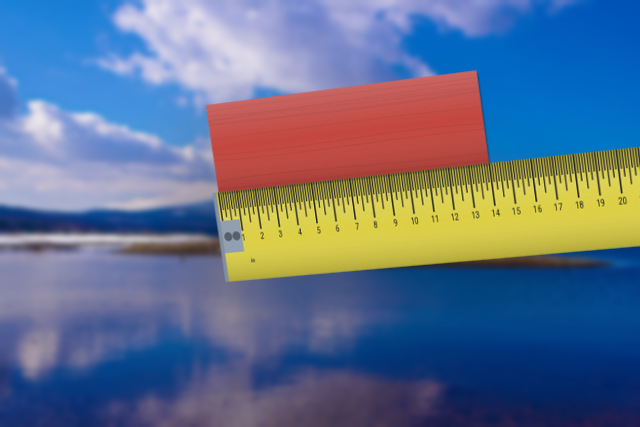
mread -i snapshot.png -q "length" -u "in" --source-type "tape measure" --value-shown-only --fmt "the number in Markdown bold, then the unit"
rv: **14** in
